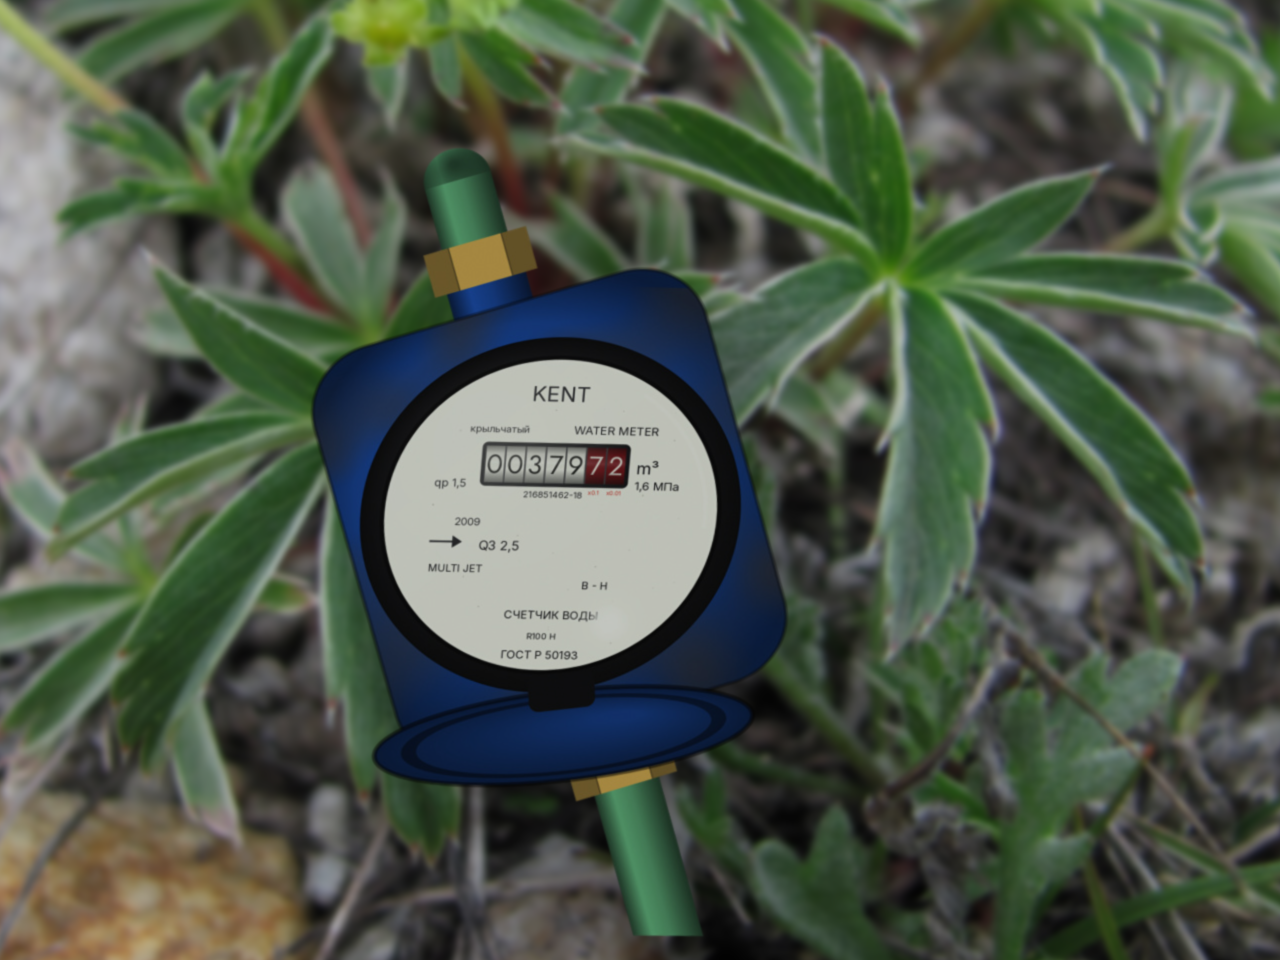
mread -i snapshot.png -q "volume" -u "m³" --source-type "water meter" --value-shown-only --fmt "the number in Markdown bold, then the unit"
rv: **379.72** m³
